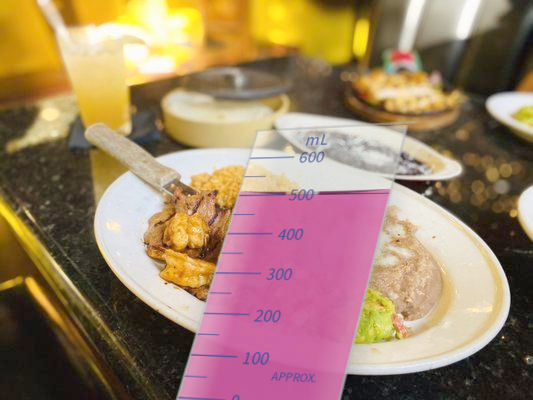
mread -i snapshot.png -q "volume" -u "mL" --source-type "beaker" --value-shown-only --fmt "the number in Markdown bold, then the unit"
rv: **500** mL
